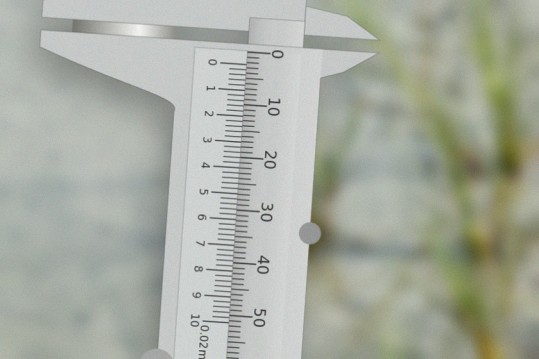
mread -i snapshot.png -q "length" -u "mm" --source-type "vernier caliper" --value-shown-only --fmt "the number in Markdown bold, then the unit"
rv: **2.4** mm
